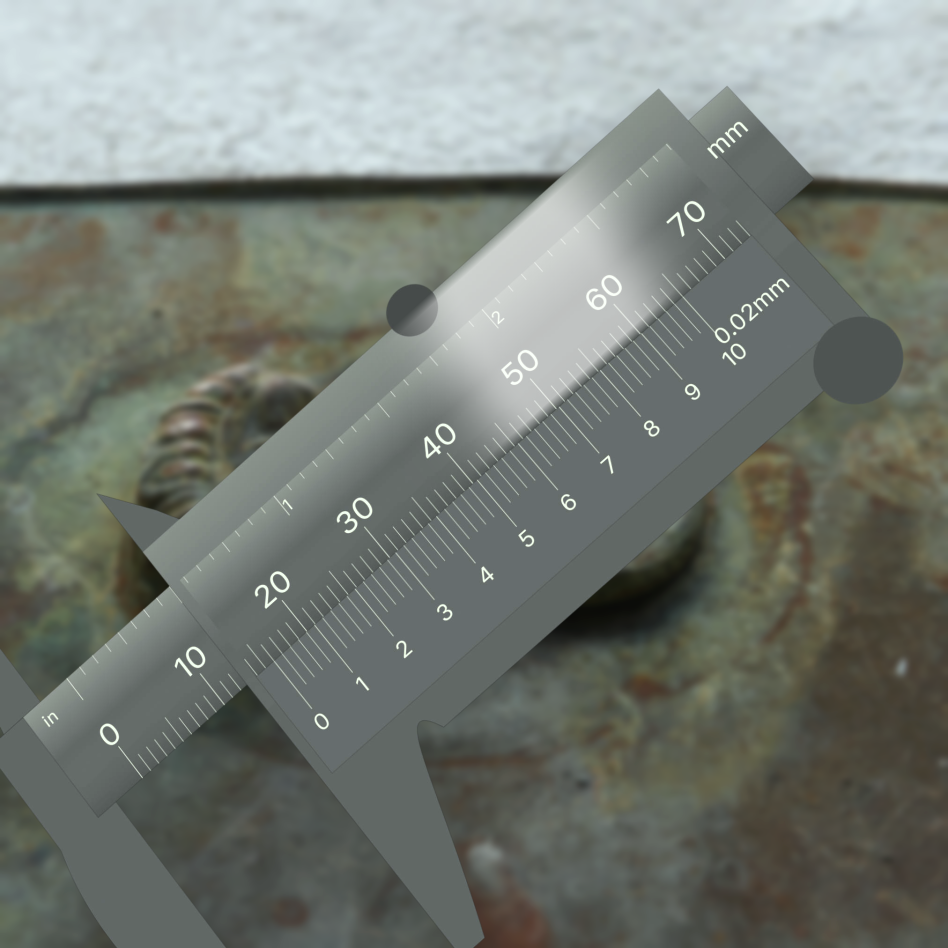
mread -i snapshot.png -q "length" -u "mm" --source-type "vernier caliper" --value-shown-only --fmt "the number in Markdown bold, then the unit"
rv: **16.0** mm
